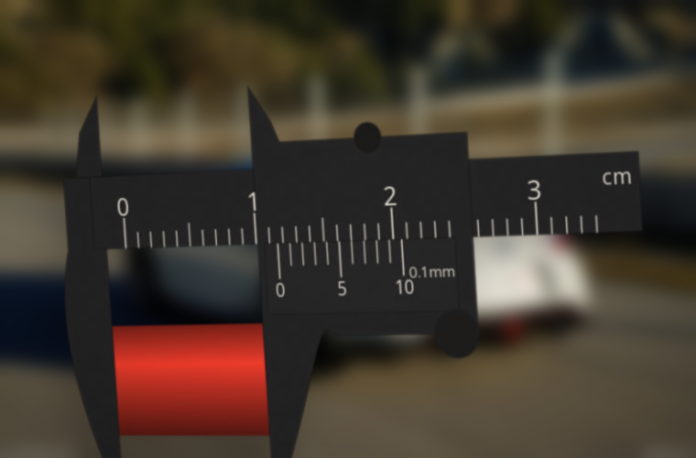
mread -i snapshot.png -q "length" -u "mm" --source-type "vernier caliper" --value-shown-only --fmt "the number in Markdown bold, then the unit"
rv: **11.6** mm
